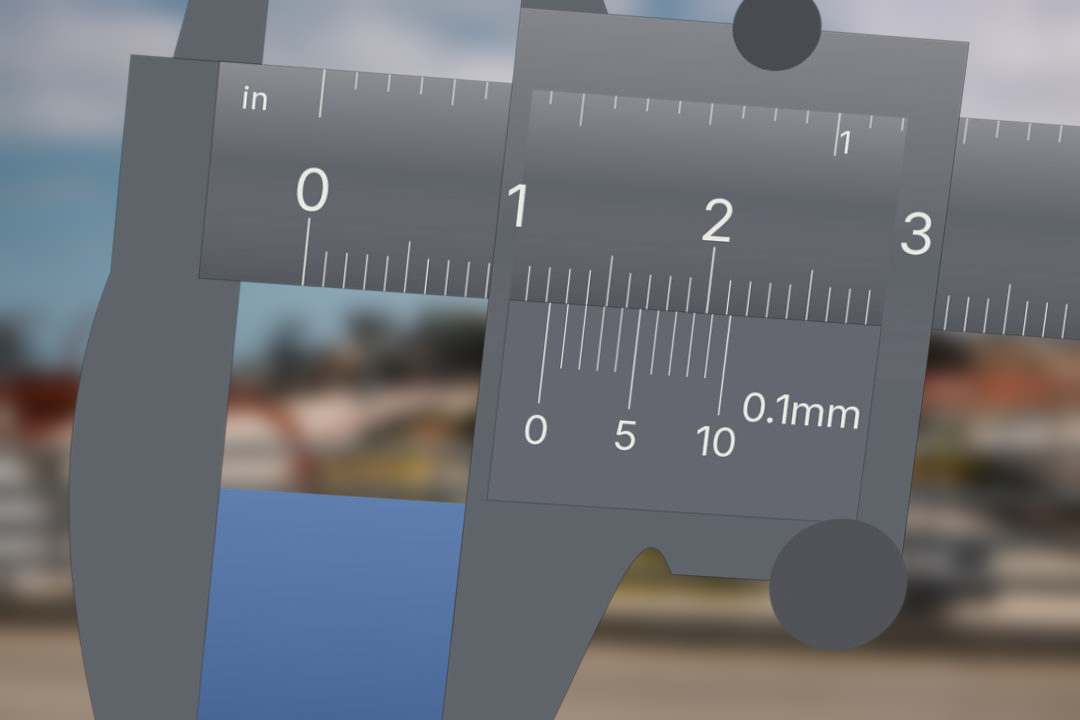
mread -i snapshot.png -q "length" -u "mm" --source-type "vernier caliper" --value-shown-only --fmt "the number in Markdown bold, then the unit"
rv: **12.2** mm
